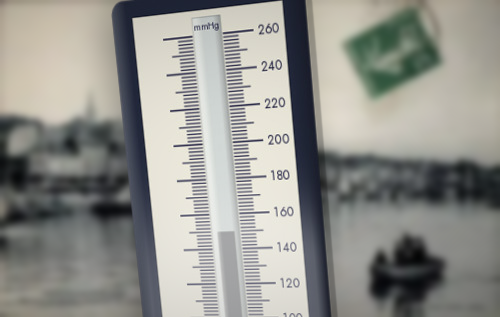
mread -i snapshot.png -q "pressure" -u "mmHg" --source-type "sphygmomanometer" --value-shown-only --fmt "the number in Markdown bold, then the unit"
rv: **150** mmHg
